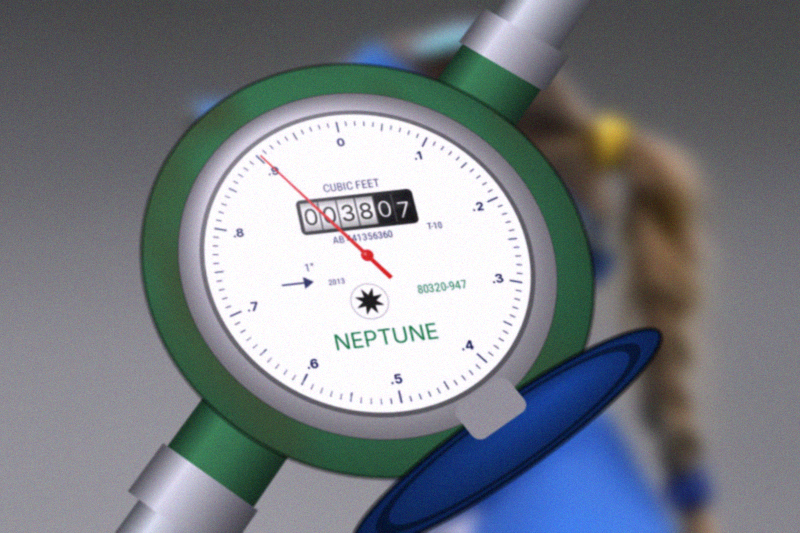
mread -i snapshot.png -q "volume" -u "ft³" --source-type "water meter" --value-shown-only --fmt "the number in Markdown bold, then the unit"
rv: **3806.90** ft³
